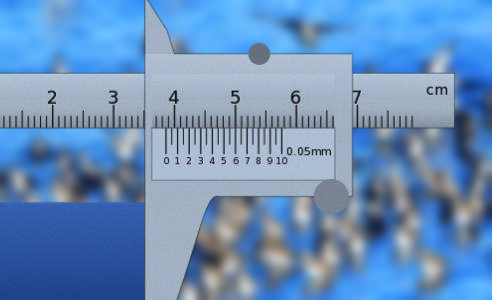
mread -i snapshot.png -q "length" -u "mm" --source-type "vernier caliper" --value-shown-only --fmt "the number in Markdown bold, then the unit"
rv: **38.6** mm
